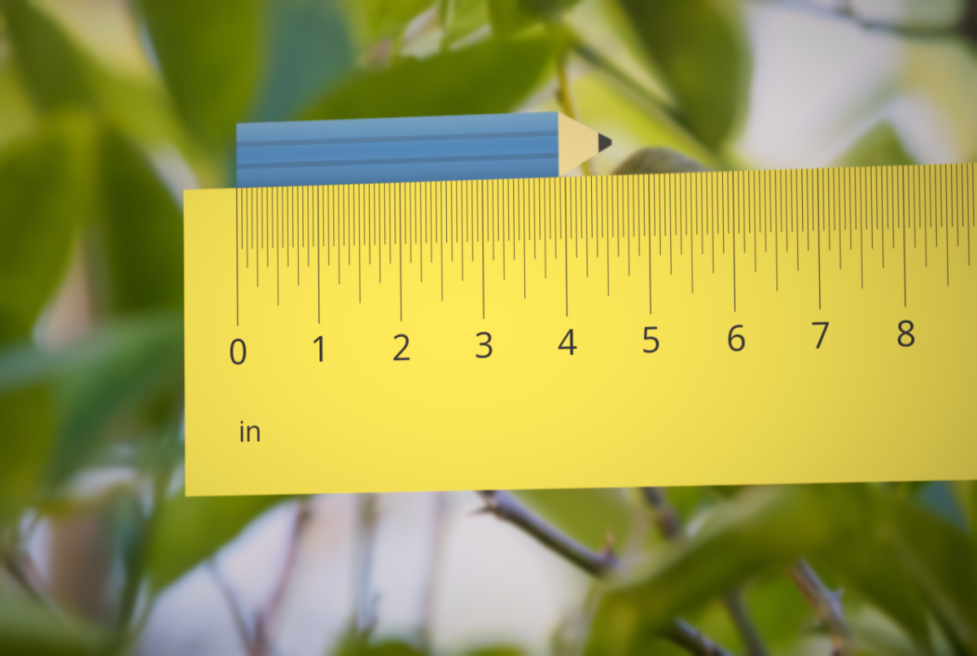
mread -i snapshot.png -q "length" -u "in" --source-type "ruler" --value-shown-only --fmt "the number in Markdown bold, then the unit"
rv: **4.5625** in
